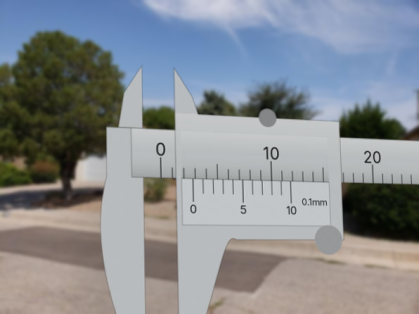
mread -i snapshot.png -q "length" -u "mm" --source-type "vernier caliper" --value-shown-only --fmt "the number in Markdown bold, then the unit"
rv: **2.8** mm
